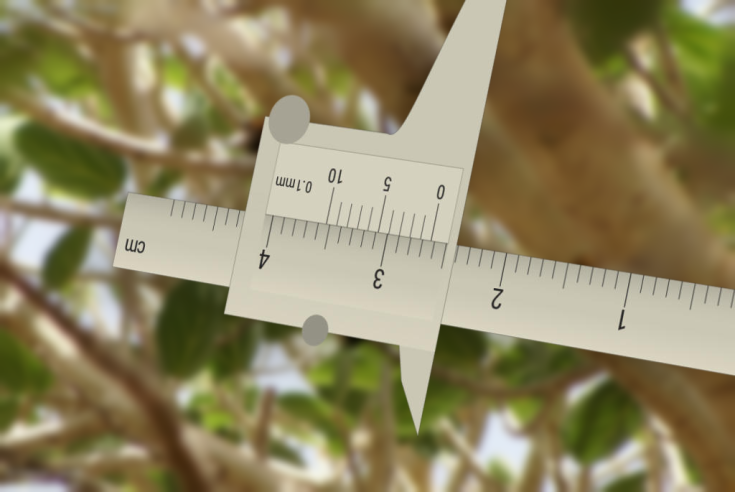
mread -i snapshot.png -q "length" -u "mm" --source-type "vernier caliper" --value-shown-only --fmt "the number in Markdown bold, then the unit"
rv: **26.3** mm
